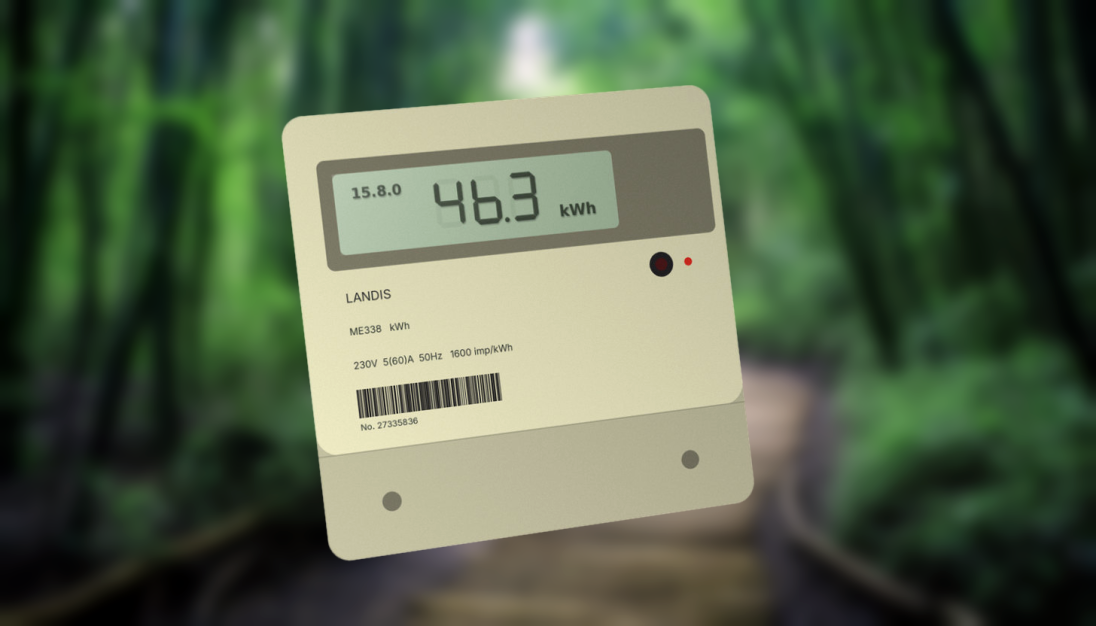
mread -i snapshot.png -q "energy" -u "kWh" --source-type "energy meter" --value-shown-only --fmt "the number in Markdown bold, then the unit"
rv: **46.3** kWh
